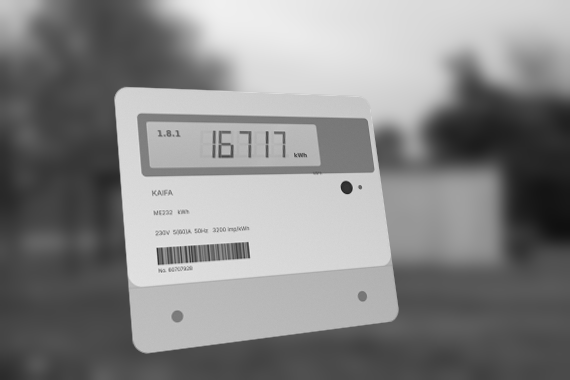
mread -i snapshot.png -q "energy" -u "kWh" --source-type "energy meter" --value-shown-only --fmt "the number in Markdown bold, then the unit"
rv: **16717** kWh
